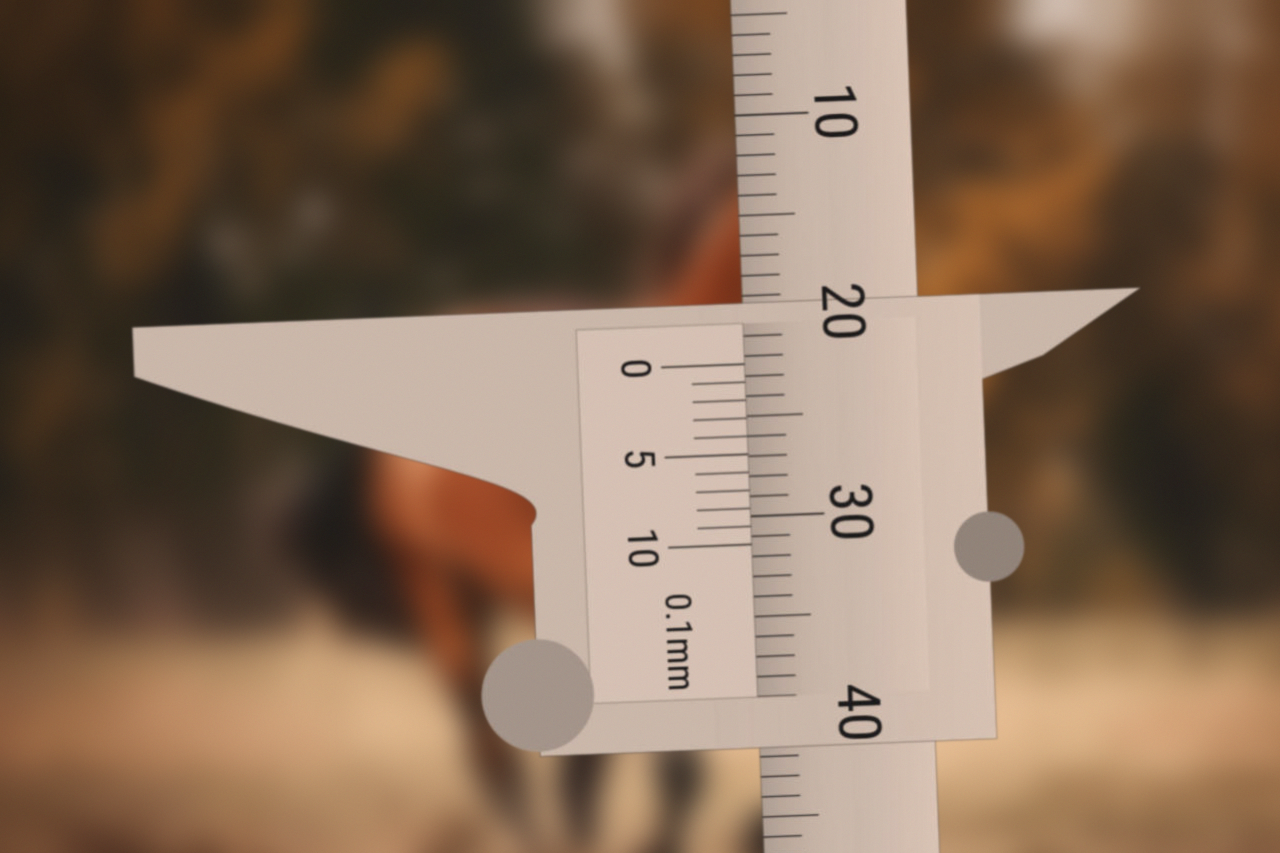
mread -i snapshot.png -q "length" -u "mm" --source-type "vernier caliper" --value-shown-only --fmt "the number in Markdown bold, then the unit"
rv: **22.4** mm
